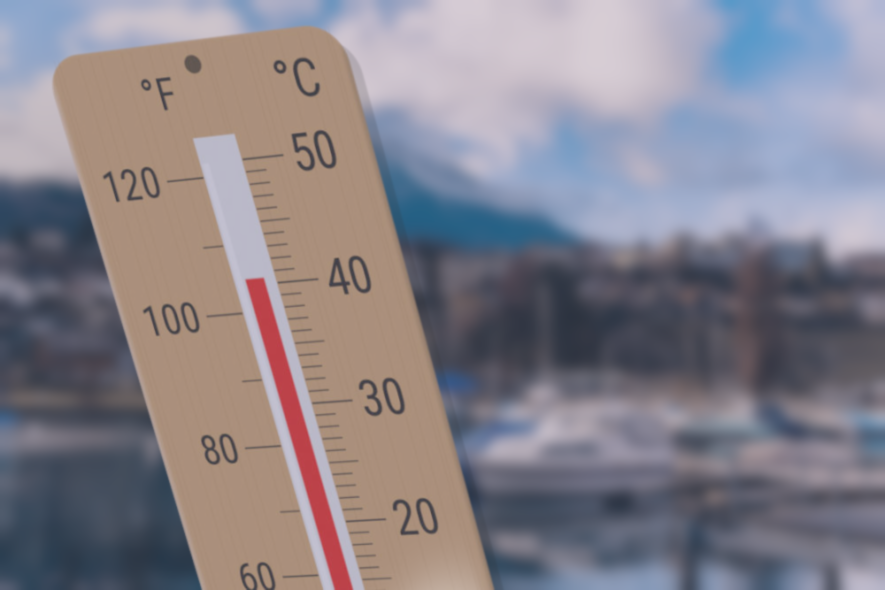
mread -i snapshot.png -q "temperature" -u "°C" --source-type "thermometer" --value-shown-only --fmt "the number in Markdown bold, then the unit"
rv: **40.5** °C
